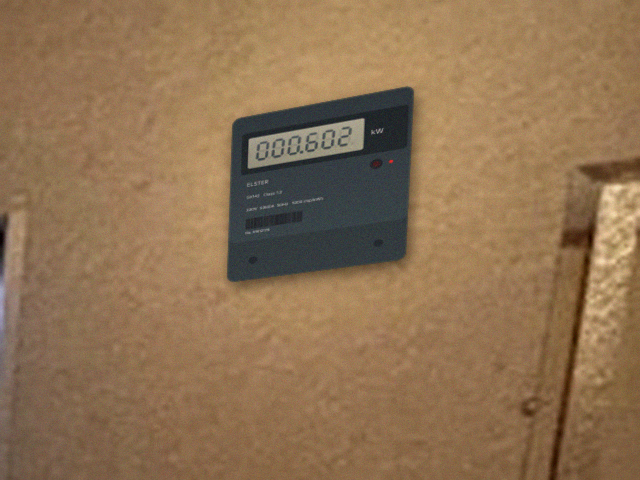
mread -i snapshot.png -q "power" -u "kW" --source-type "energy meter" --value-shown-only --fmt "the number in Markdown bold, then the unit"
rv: **0.602** kW
